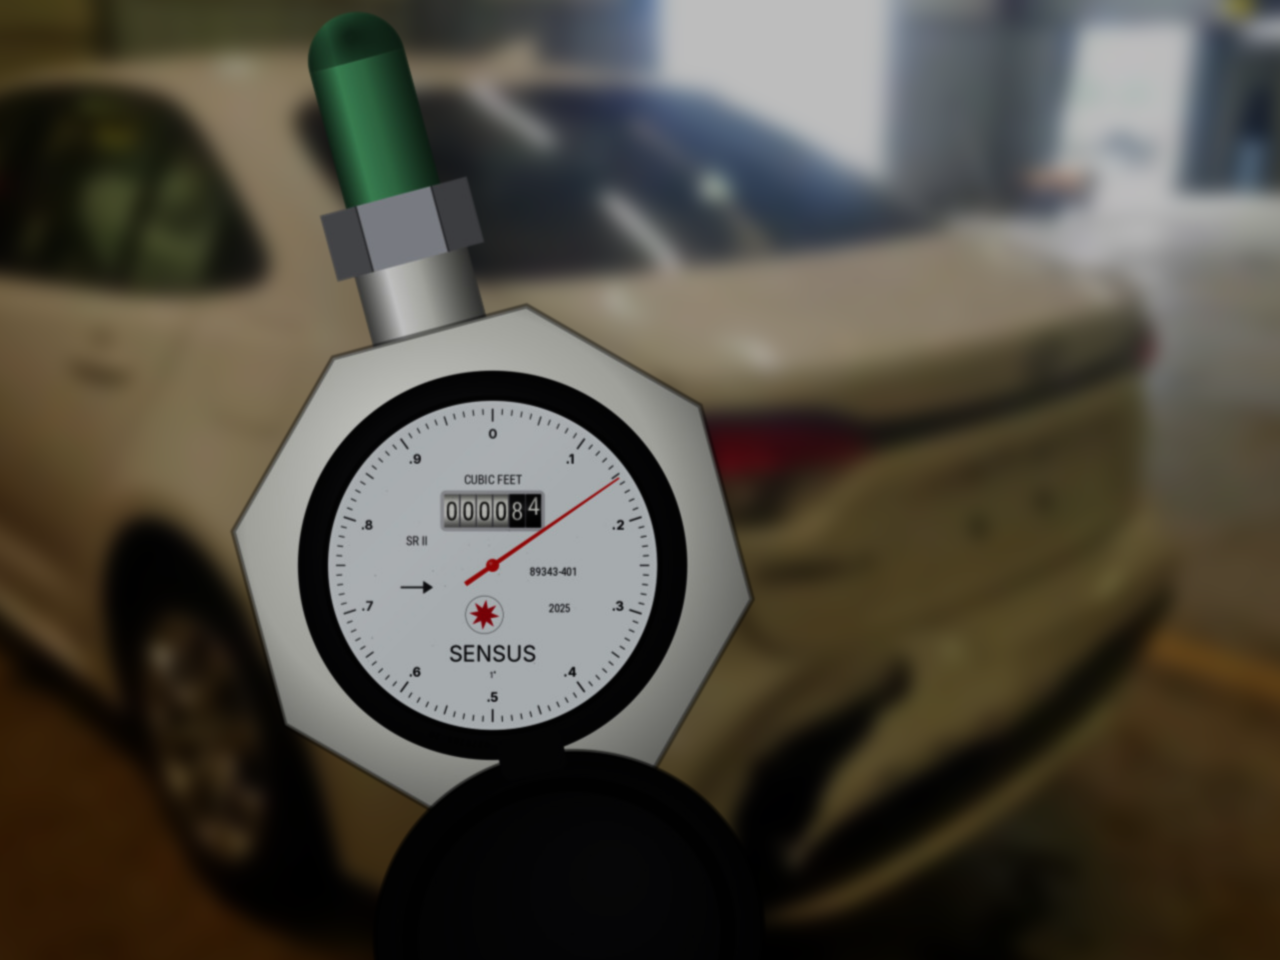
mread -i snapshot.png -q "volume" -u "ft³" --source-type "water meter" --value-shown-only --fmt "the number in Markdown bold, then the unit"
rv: **84.15** ft³
